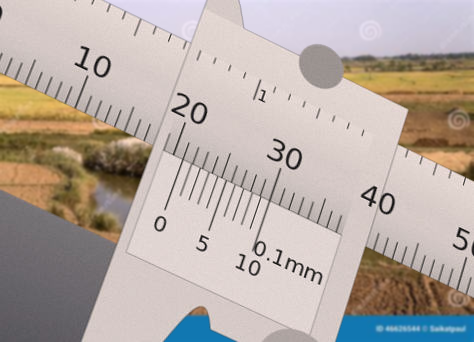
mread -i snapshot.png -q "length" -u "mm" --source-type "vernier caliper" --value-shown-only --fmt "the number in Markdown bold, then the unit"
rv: **21.0** mm
